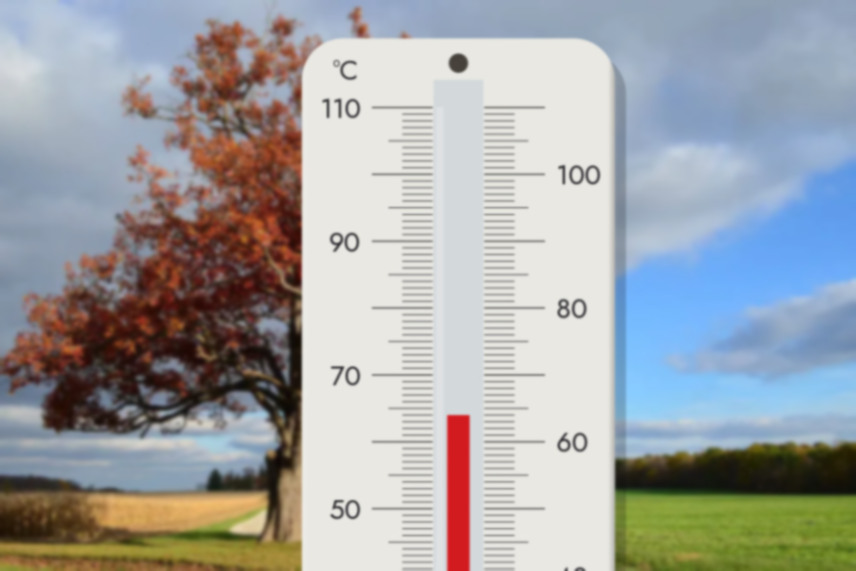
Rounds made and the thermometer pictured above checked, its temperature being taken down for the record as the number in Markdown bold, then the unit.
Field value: **64** °C
